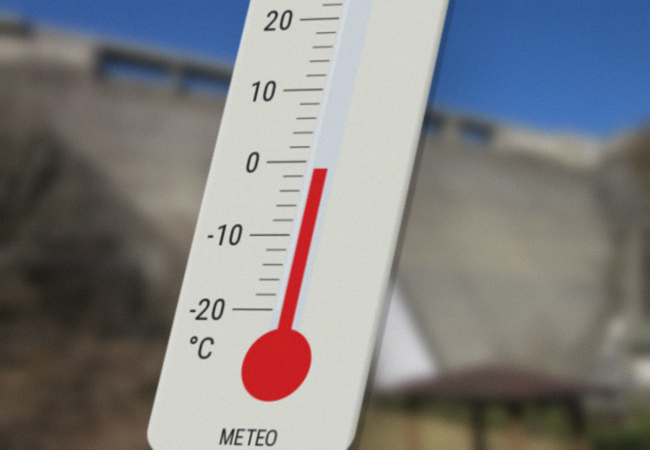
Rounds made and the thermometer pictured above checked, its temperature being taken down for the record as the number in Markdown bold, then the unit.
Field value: **-1** °C
